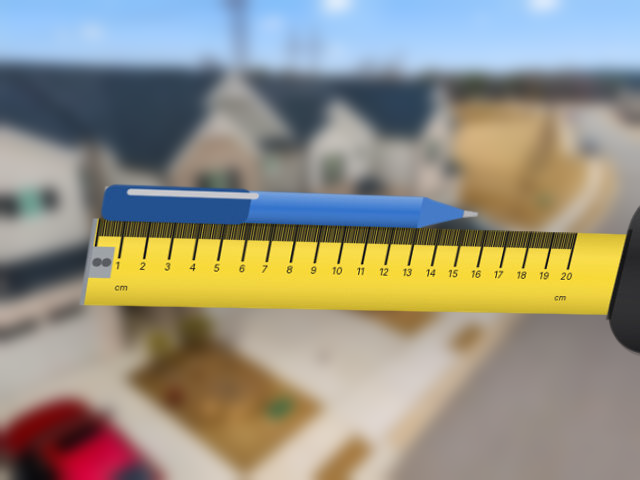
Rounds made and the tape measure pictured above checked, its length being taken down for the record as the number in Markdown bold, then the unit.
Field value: **15.5** cm
